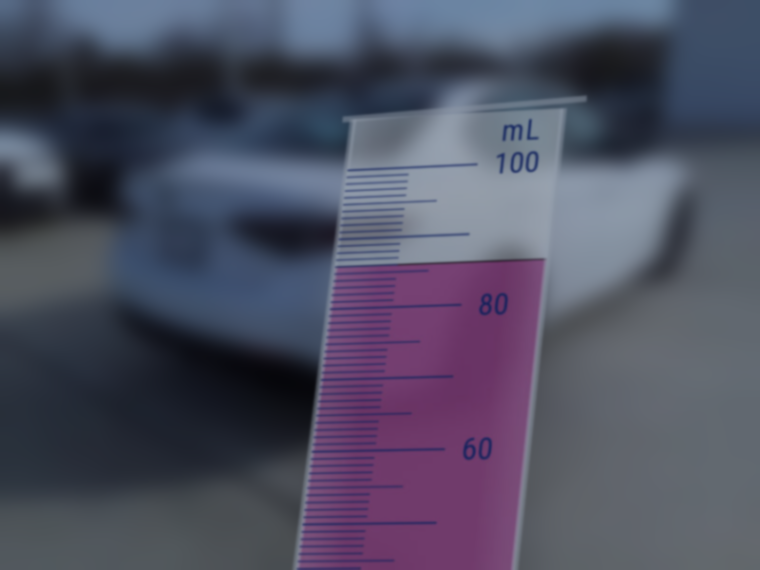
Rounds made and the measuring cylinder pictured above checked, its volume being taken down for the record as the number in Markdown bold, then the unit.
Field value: **86** mL
